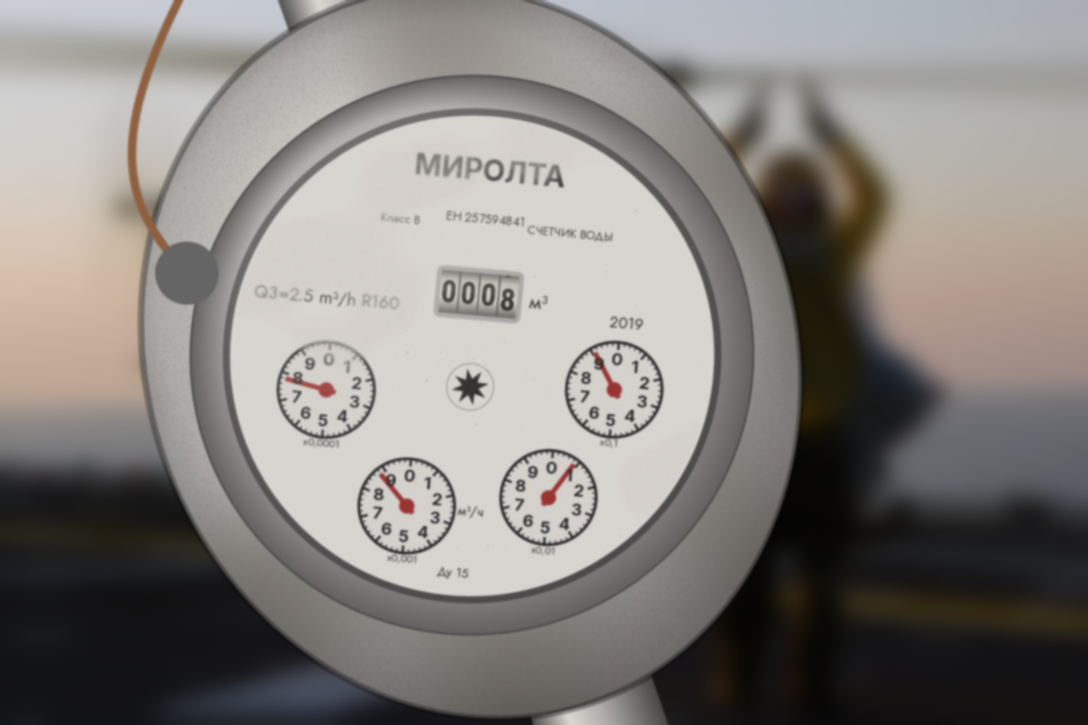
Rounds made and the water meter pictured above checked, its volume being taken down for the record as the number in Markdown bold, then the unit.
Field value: **7.9087** m³
